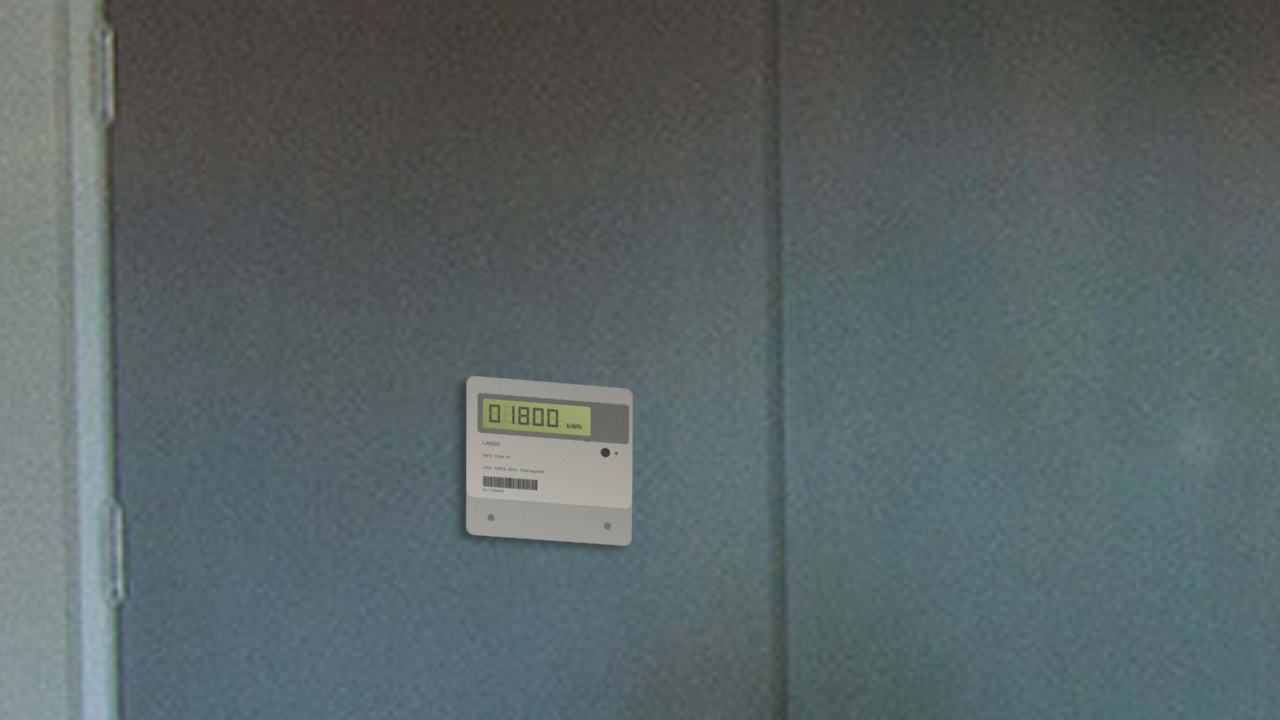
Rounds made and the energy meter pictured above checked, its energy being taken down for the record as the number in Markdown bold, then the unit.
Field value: **1800** kWh
